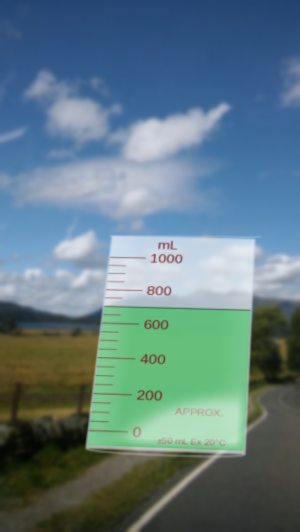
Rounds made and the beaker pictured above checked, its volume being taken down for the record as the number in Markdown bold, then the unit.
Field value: **700** mL
